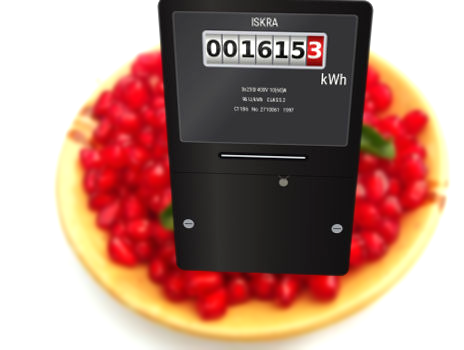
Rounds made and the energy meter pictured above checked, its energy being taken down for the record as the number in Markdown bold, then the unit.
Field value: **1615.3** kWh
